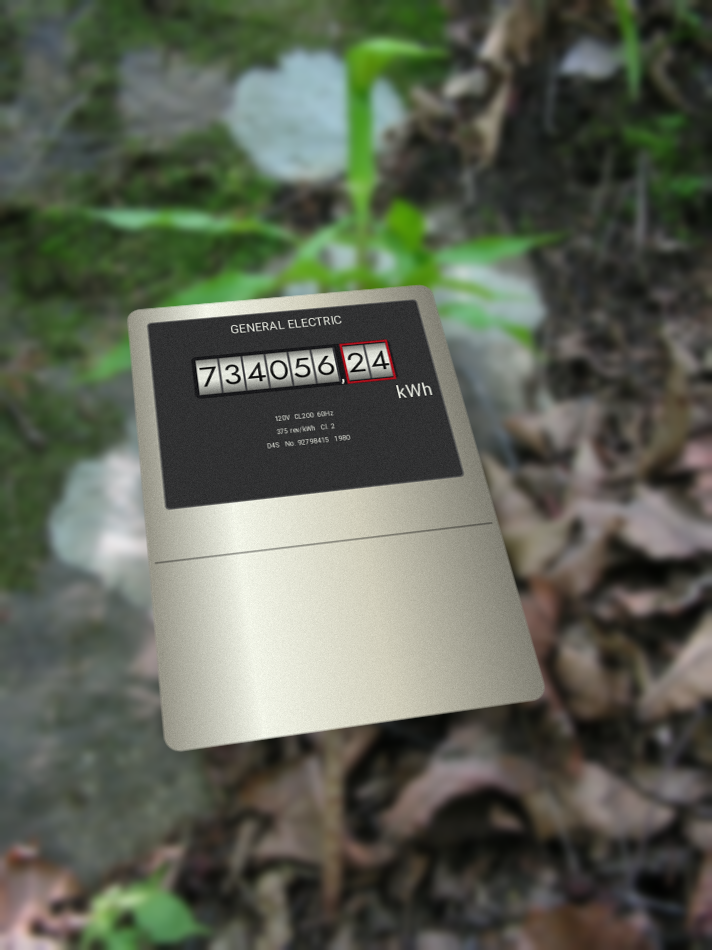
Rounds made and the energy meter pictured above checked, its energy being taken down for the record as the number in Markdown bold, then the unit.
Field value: **734056.24** kWh
